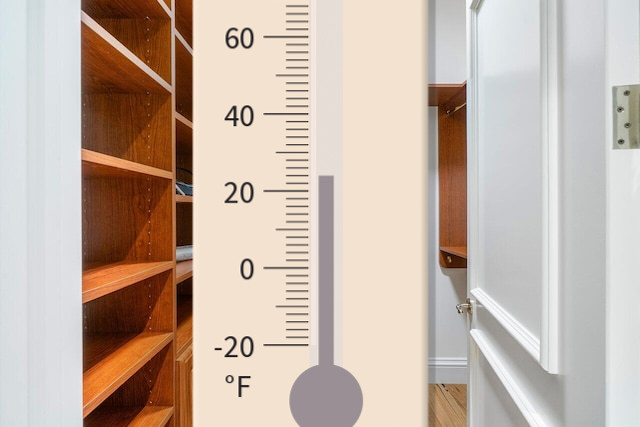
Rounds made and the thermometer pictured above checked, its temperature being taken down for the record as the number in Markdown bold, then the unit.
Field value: **24** °F
